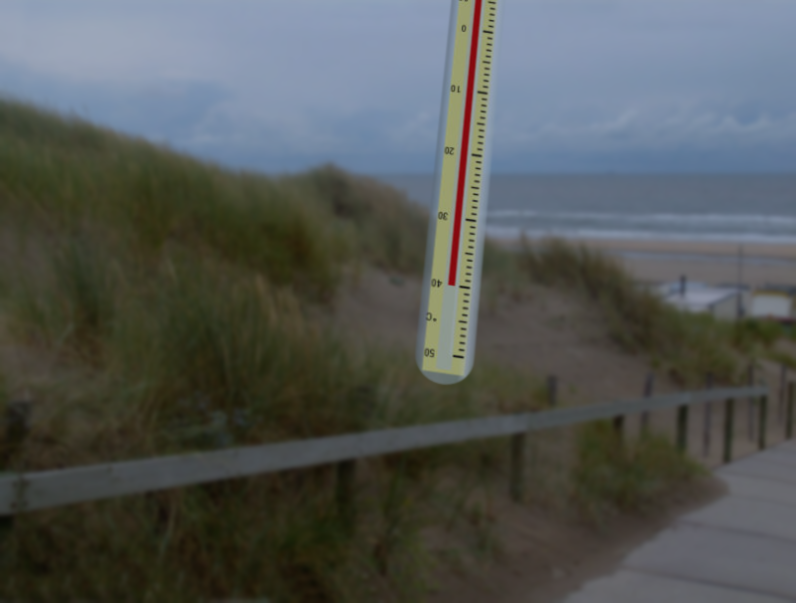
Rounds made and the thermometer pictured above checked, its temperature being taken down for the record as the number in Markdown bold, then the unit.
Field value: **40** °C
